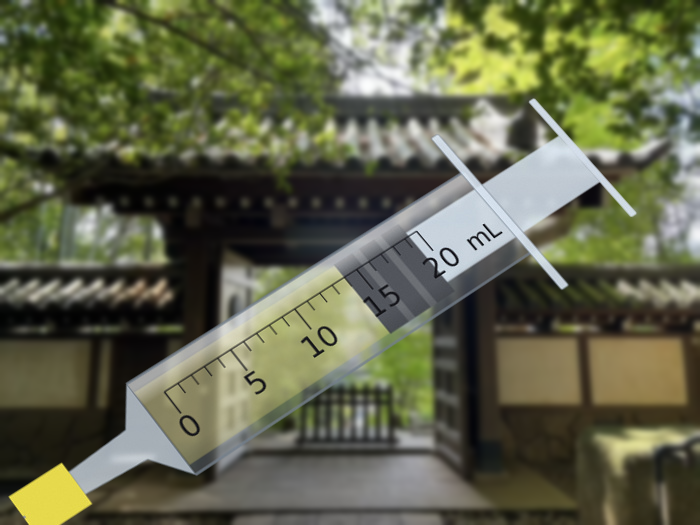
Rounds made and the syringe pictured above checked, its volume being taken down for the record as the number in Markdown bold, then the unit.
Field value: **14** mL
